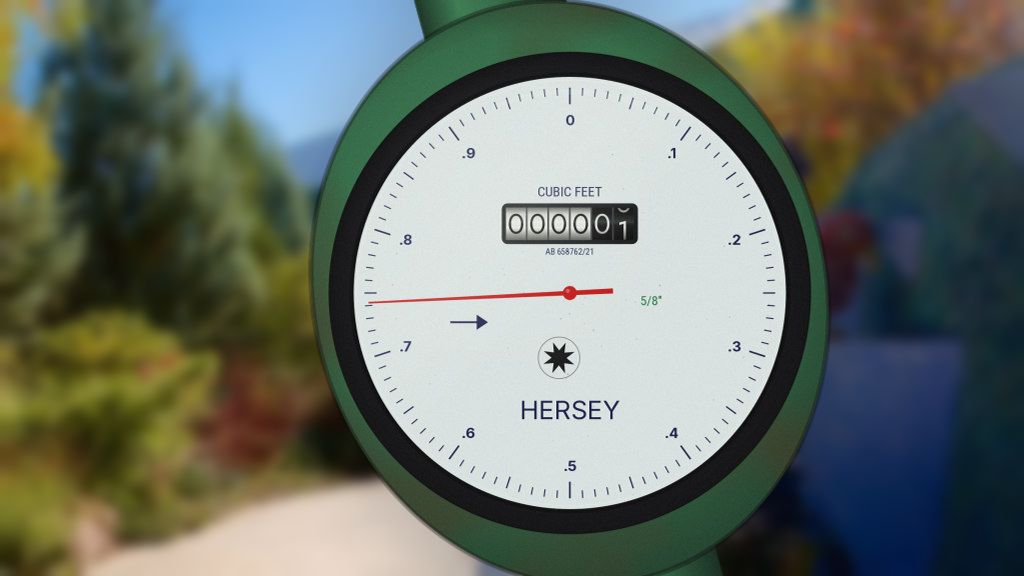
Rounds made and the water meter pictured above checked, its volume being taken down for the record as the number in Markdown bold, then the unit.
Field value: **0.74** ft³
